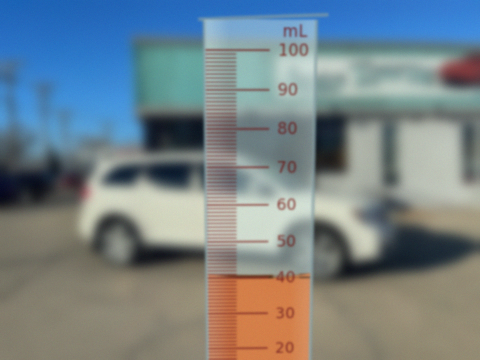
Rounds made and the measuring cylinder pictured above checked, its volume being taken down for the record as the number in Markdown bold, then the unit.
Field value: **40** mL
